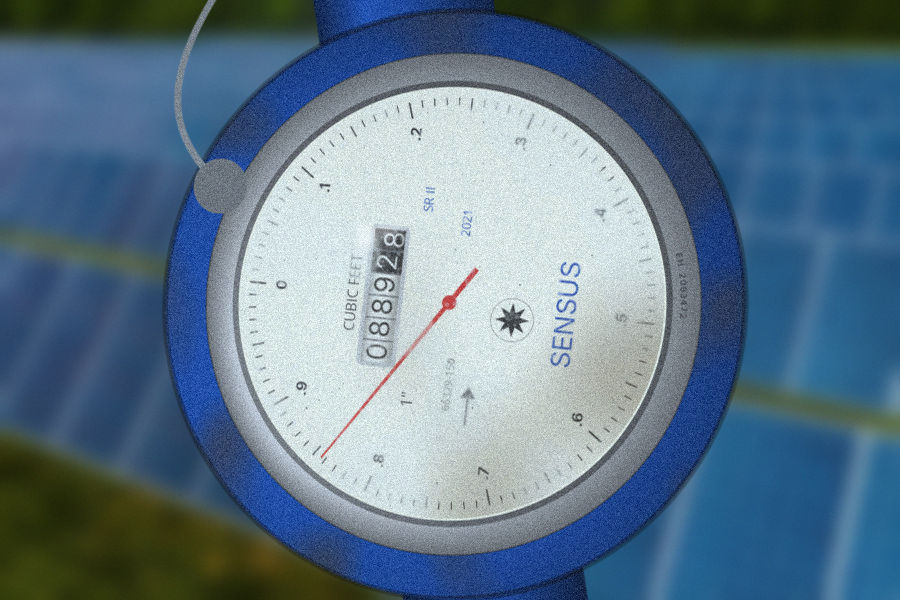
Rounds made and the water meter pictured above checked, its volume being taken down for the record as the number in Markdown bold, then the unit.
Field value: **88927.84** ft³
